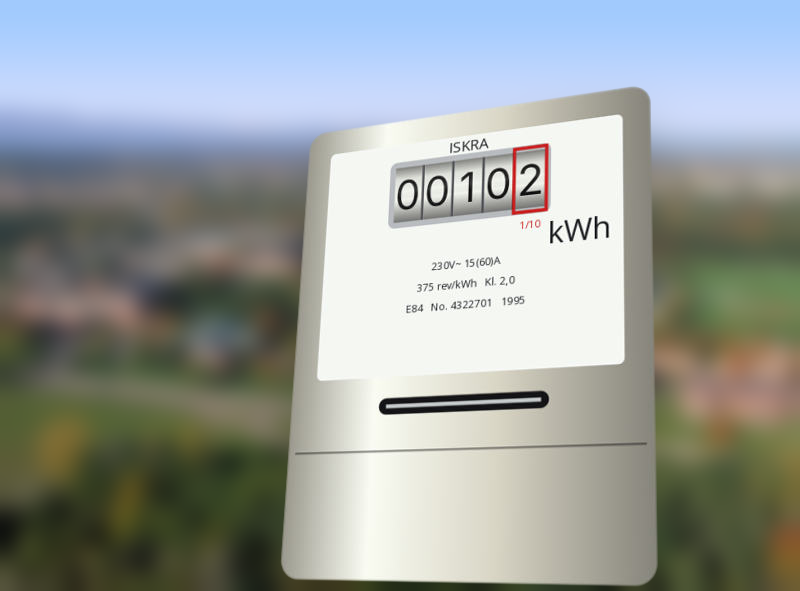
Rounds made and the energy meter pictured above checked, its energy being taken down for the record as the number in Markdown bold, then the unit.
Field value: **10.2** kWh
